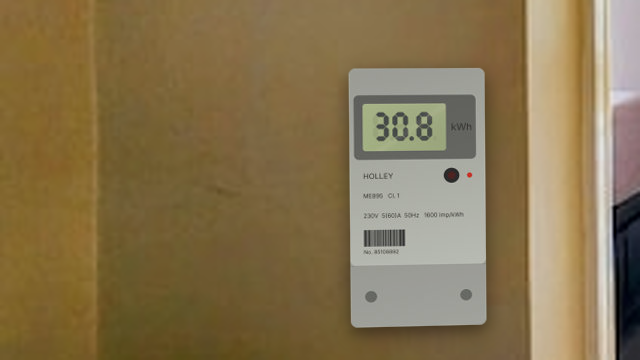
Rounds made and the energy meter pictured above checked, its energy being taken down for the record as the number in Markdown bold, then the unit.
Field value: **30.8** kWh
